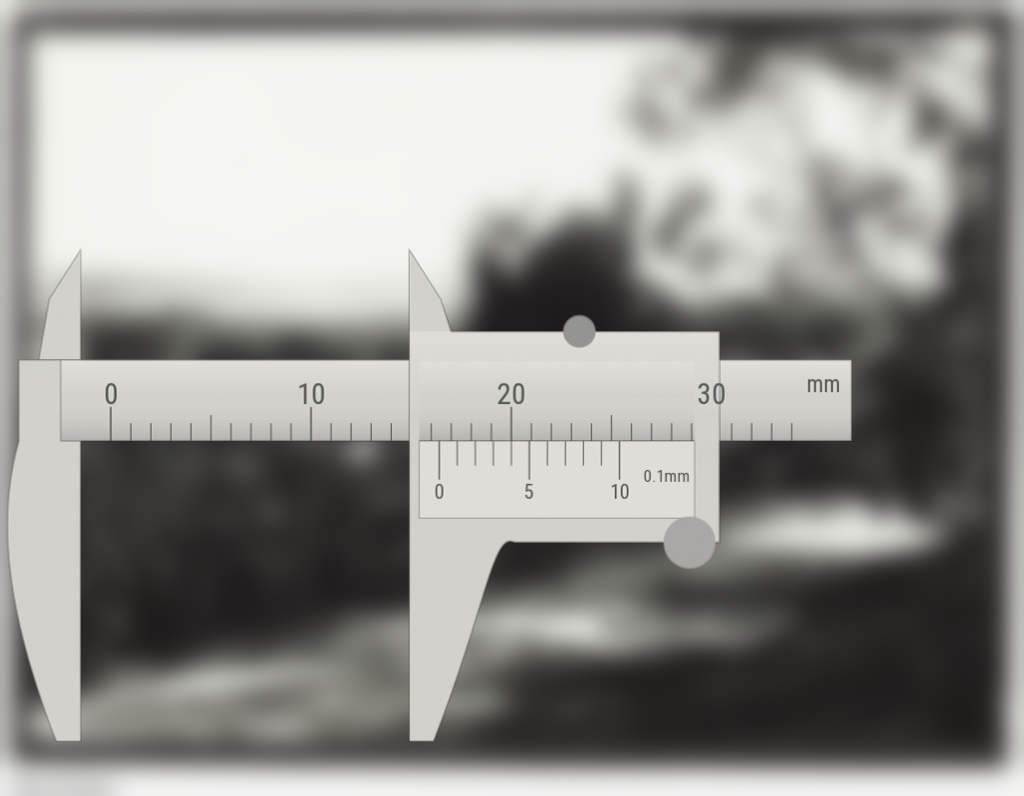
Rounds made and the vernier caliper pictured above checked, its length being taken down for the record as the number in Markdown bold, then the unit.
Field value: **16.4** mm
